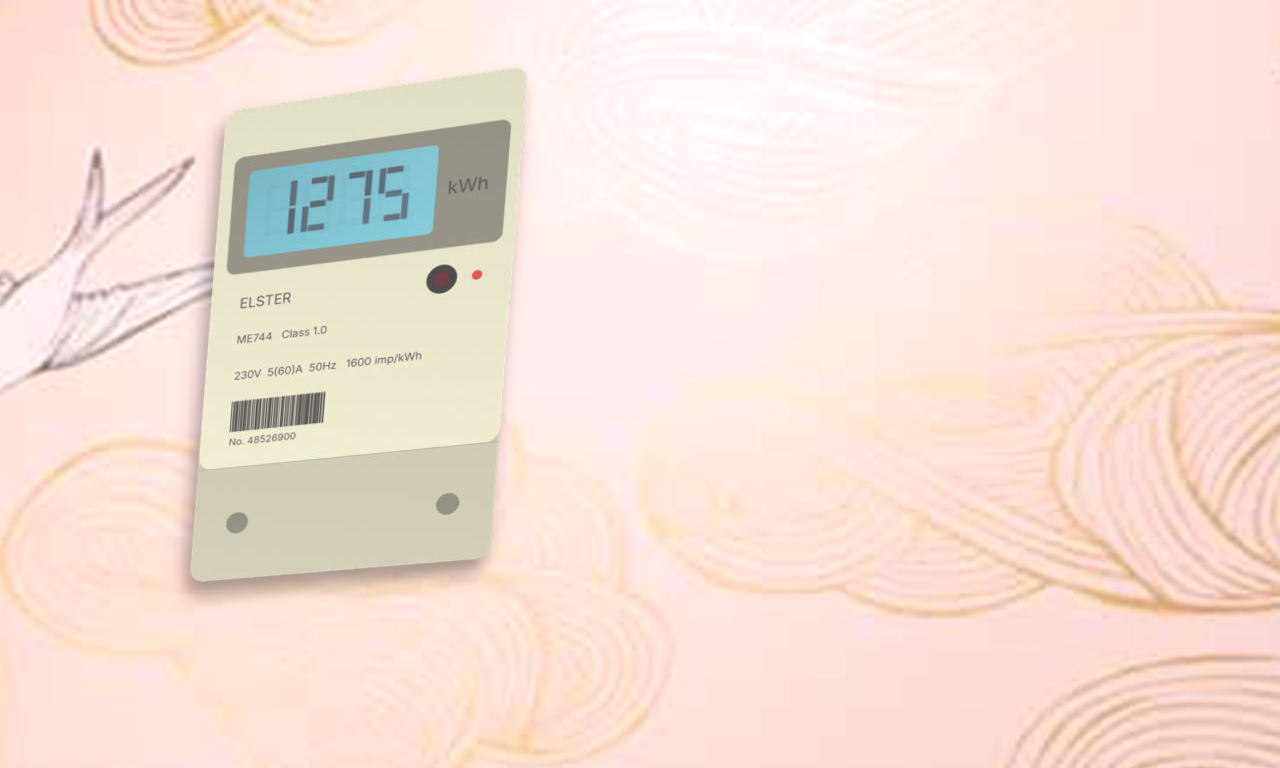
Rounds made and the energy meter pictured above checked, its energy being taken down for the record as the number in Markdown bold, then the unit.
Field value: **1275** kWh
